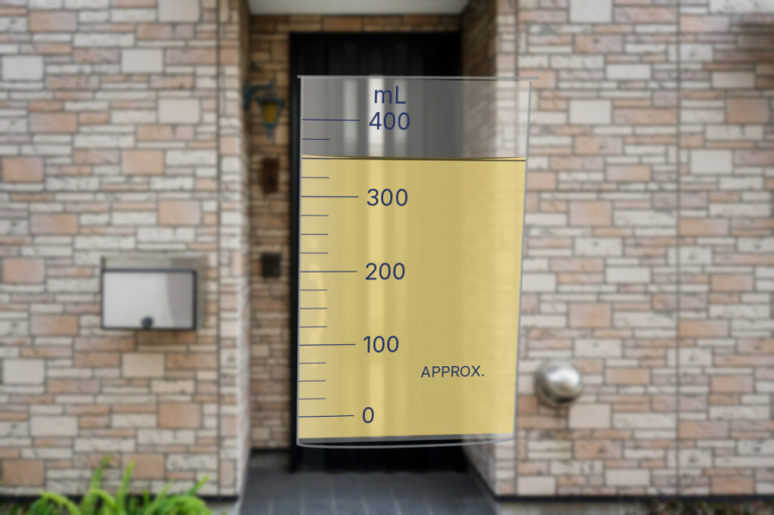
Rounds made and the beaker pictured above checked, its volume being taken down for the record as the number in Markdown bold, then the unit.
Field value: **350** mL
